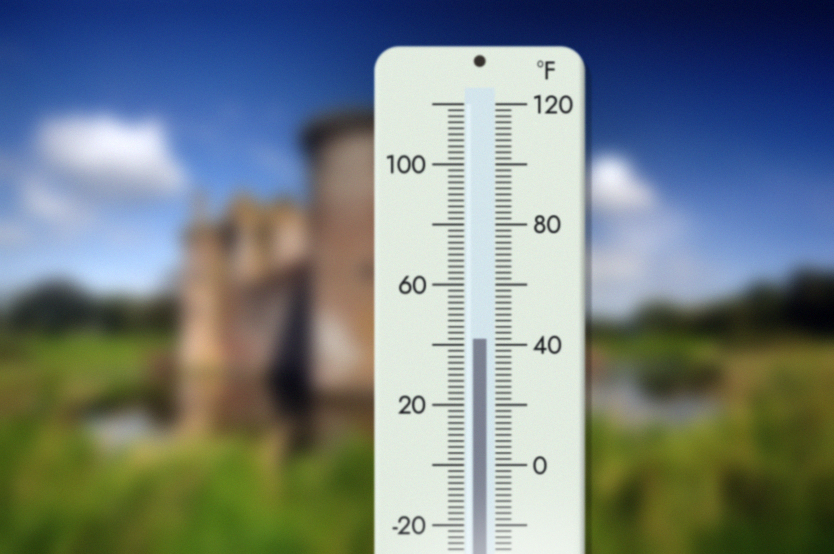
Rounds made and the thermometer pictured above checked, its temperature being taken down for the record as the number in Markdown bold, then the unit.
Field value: **42** °F
